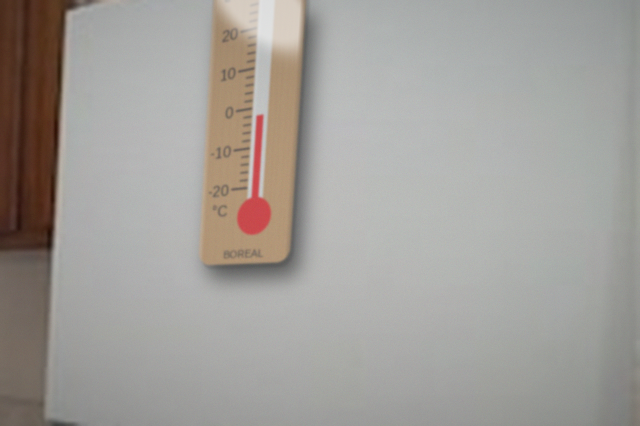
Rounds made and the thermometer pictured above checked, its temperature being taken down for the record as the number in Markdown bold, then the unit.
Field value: **-2** °C
